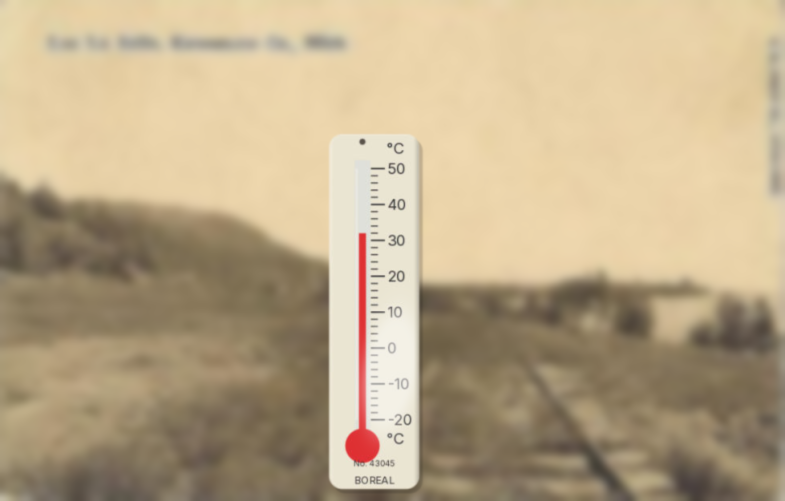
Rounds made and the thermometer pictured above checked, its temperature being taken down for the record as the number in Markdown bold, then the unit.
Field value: **32** °C
